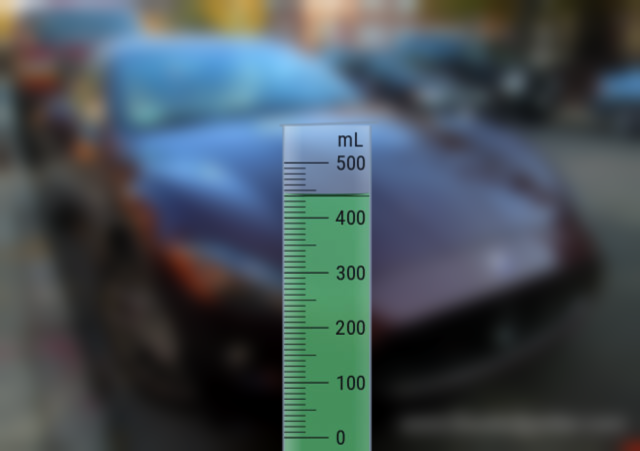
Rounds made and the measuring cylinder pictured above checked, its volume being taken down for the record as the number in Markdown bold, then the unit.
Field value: **440** mL
